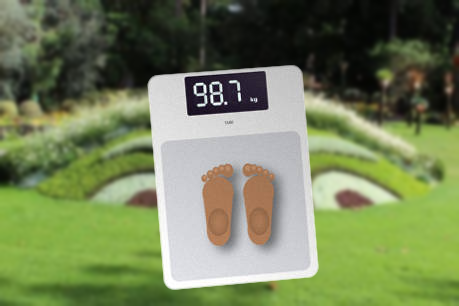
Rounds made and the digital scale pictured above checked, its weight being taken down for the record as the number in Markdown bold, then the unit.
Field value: **98.7** kg
